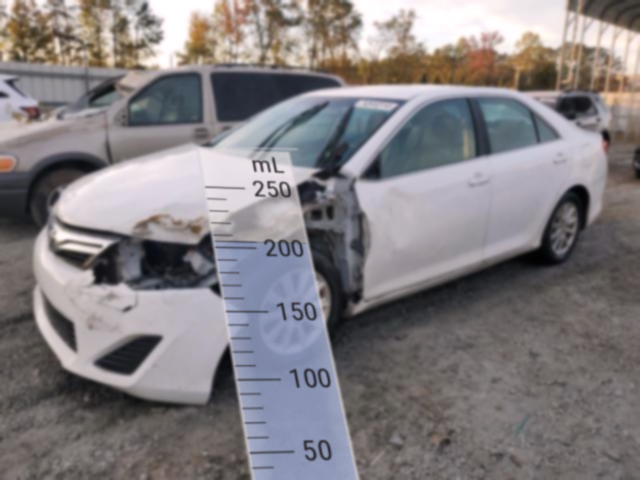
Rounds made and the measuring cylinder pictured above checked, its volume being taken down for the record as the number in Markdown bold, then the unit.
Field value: **205** mL
